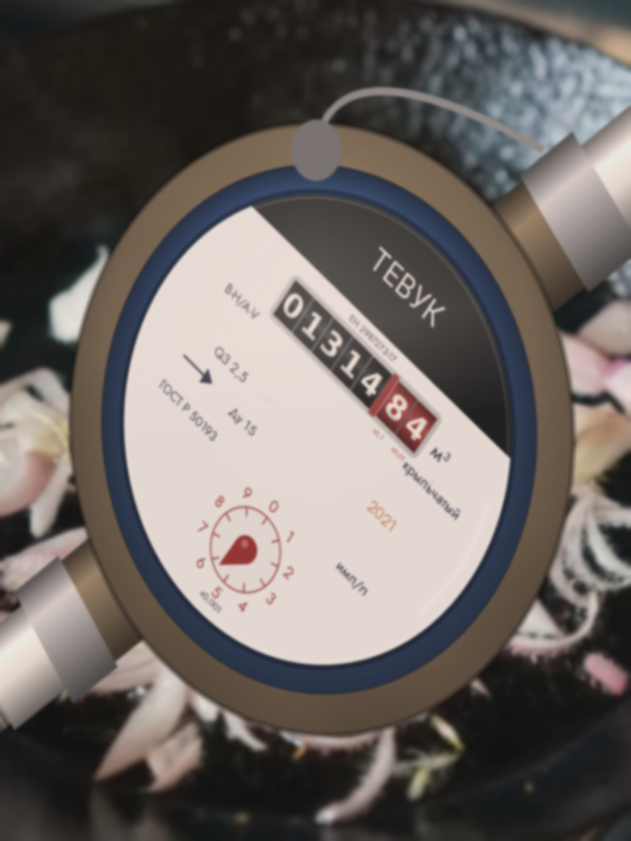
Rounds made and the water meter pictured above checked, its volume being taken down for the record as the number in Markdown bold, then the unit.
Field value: **1314.845** m³
